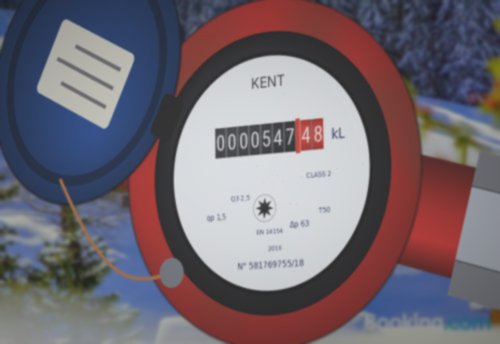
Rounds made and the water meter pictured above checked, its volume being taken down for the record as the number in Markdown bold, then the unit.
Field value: **547.48** kL
